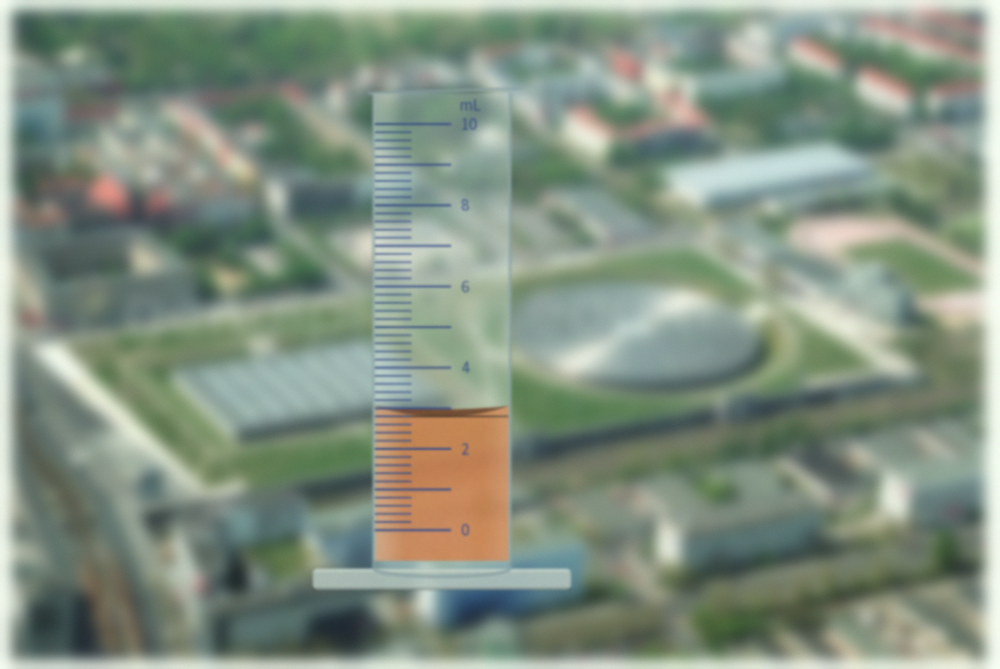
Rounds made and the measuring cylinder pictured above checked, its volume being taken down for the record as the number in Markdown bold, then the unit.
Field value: **2.8** mL
